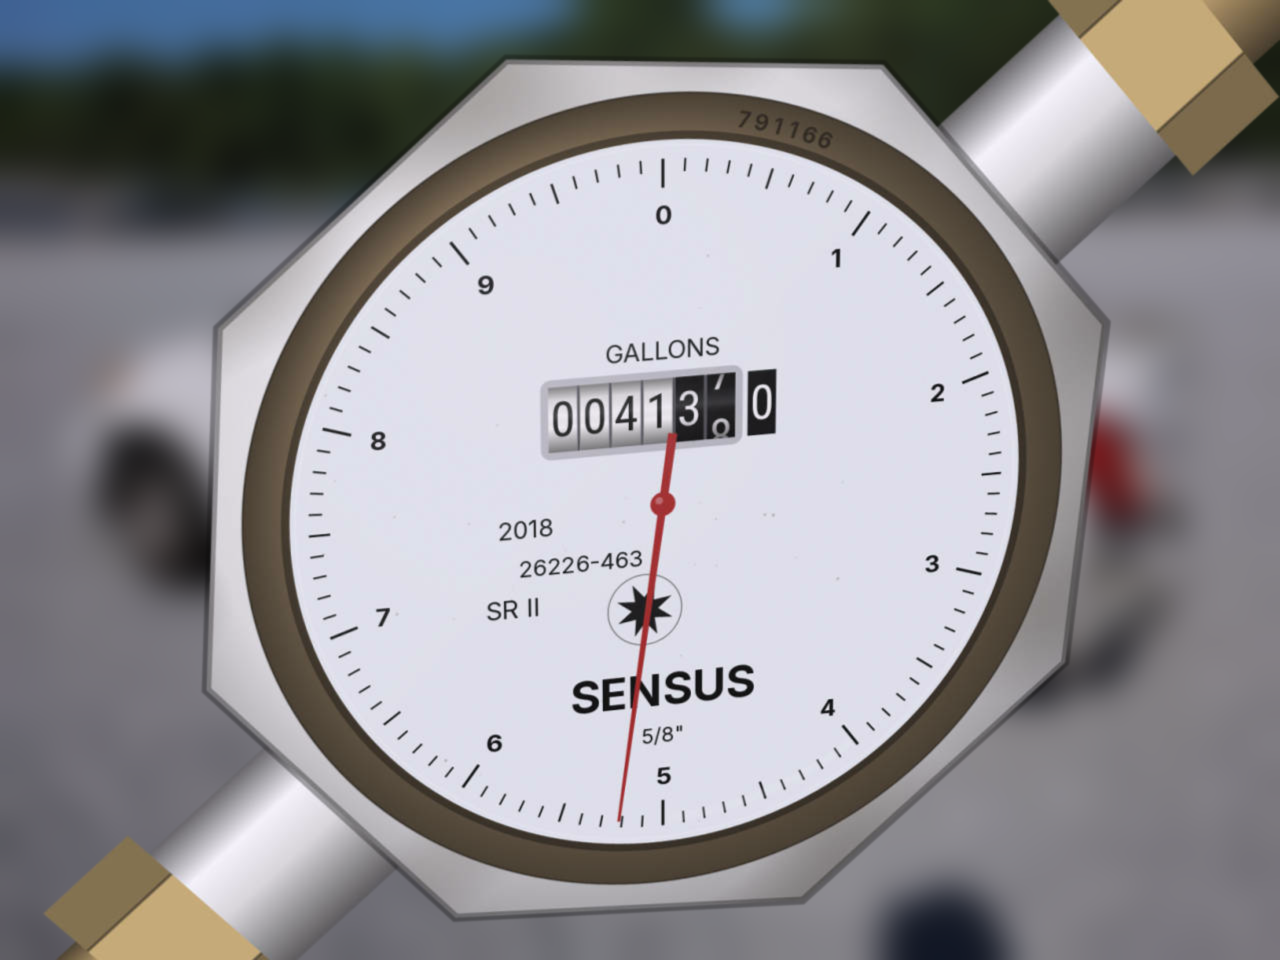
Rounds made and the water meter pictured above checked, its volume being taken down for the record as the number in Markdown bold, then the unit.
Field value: **41375.2** gal
